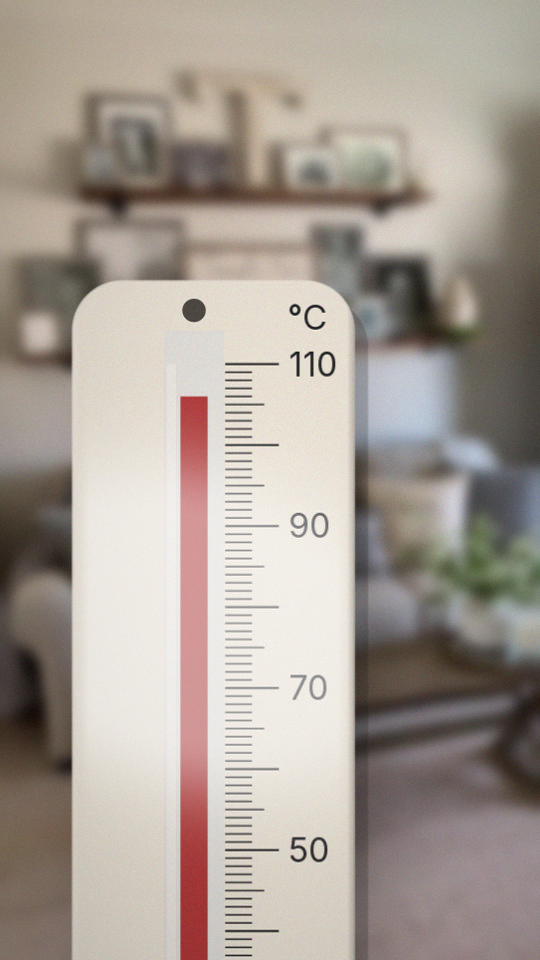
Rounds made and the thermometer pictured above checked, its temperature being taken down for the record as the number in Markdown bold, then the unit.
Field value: **106** °C
